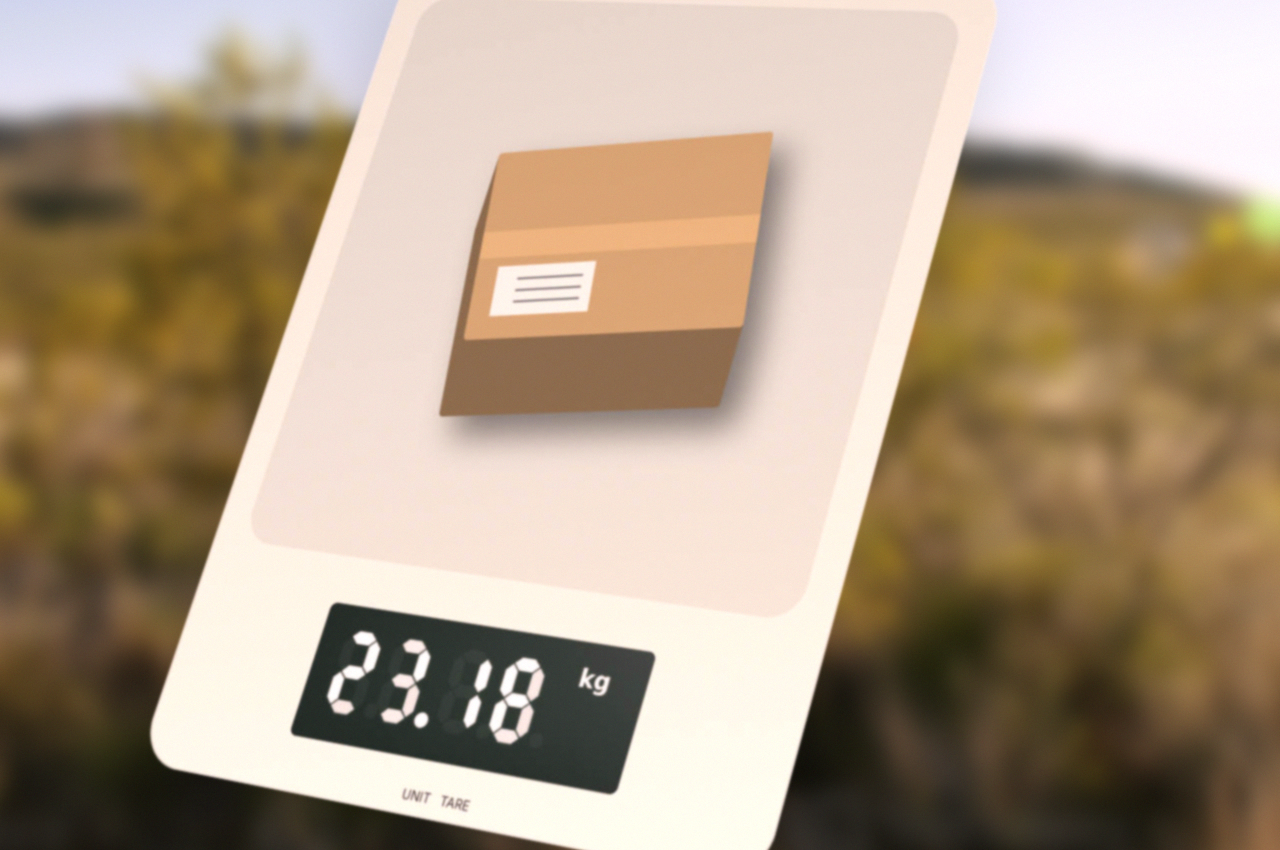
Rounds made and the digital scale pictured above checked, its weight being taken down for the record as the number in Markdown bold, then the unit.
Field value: **23.18** kg
